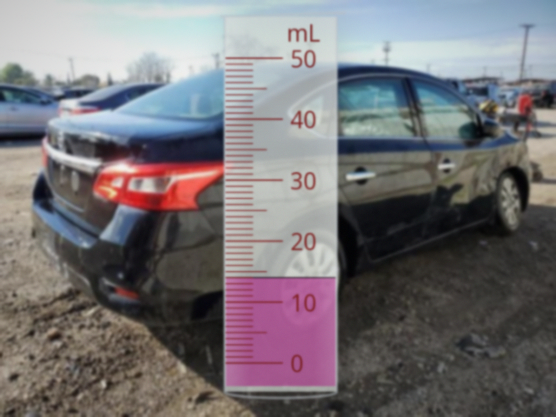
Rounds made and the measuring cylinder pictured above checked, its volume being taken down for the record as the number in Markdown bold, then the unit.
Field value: **14** mL
